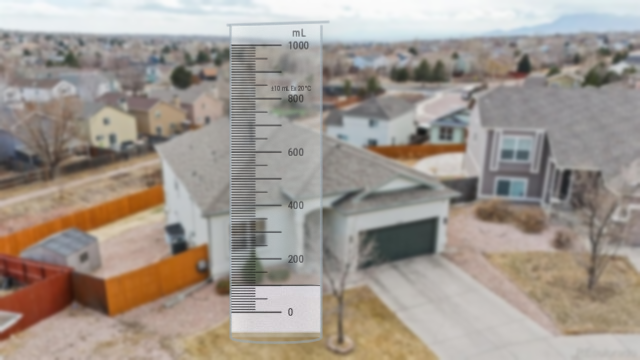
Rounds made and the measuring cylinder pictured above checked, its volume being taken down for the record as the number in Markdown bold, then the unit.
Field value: **100** mL
